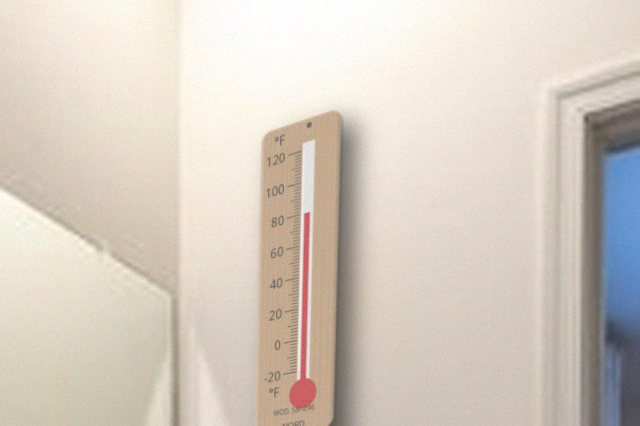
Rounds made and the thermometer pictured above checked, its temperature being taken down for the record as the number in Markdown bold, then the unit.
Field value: **80** °F
